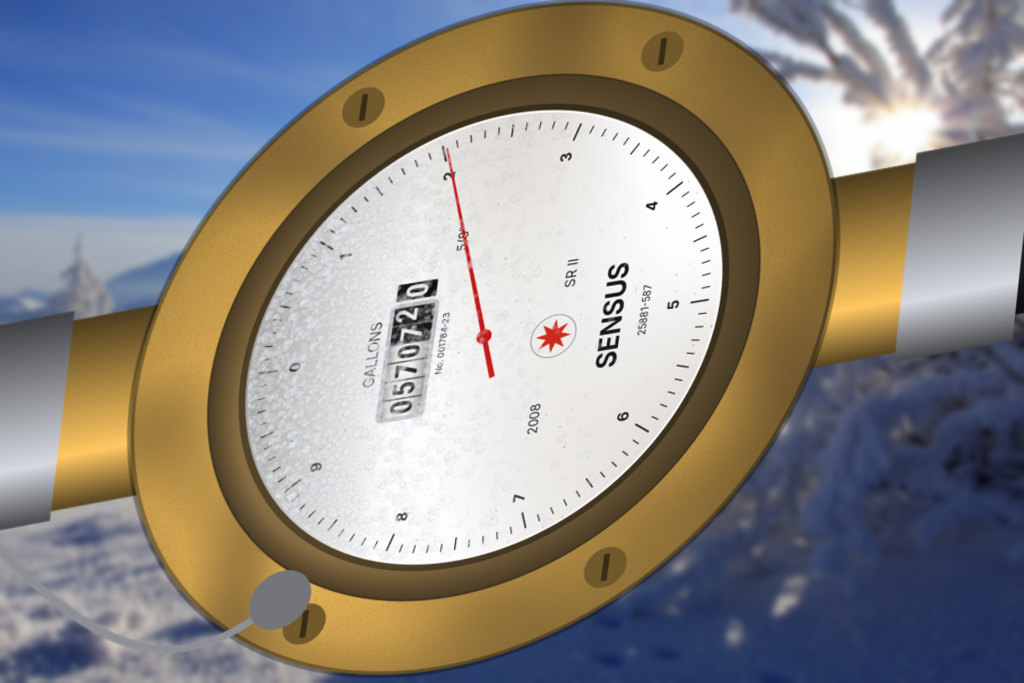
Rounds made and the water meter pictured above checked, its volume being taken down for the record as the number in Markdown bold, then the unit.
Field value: **570722.0** gal
